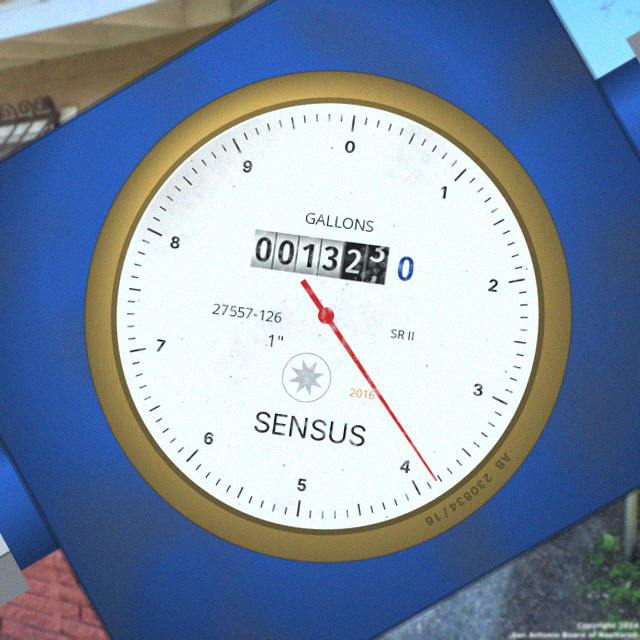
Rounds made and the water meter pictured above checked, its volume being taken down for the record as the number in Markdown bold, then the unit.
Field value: **13233.8** gal
